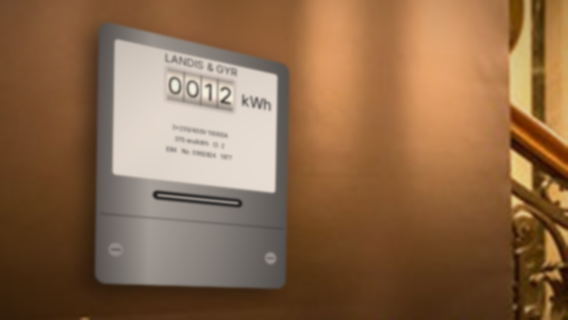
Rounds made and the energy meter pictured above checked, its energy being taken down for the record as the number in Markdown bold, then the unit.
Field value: **12** kWh
